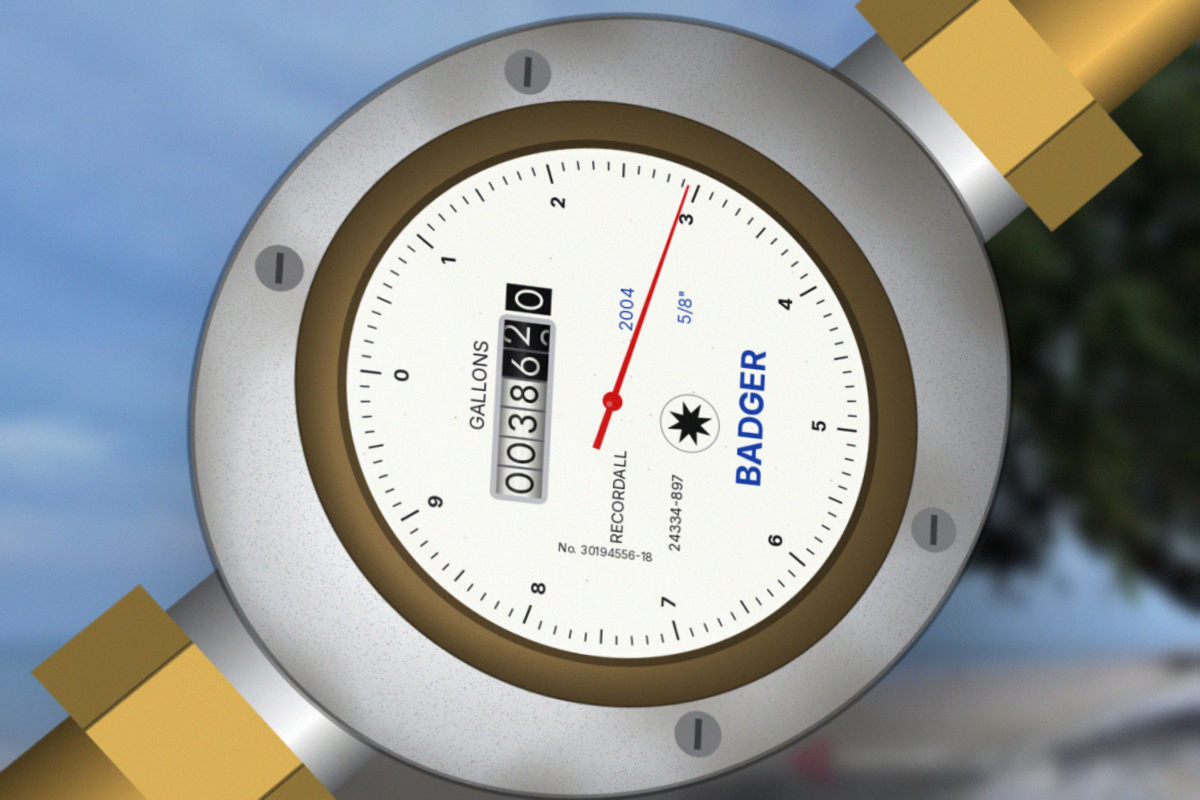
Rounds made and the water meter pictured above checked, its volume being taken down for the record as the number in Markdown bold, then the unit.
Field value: **38622.9** gal
